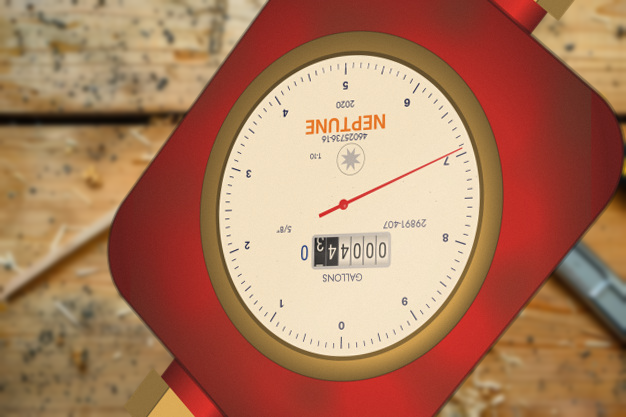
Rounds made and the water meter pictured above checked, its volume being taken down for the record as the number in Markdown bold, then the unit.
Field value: **4426.9** gal
